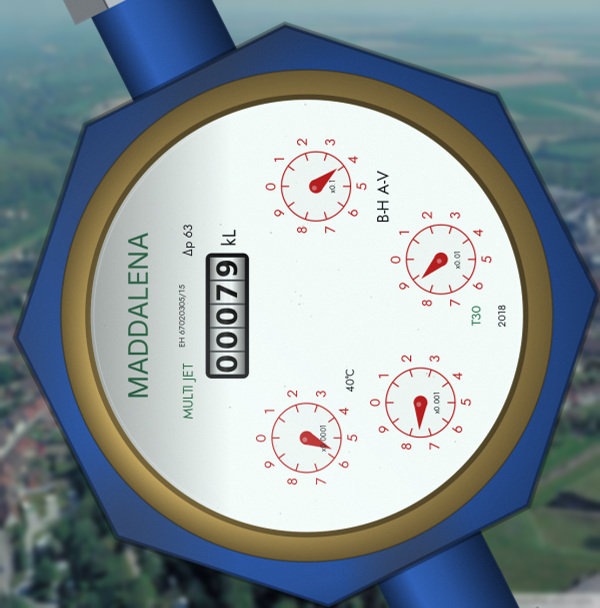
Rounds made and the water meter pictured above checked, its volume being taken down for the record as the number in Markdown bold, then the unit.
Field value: **79.3875** kL
